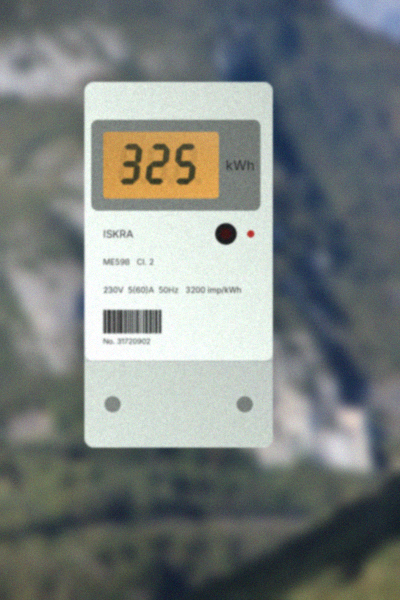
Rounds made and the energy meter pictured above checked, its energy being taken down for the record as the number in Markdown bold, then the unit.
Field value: **325** kWh
